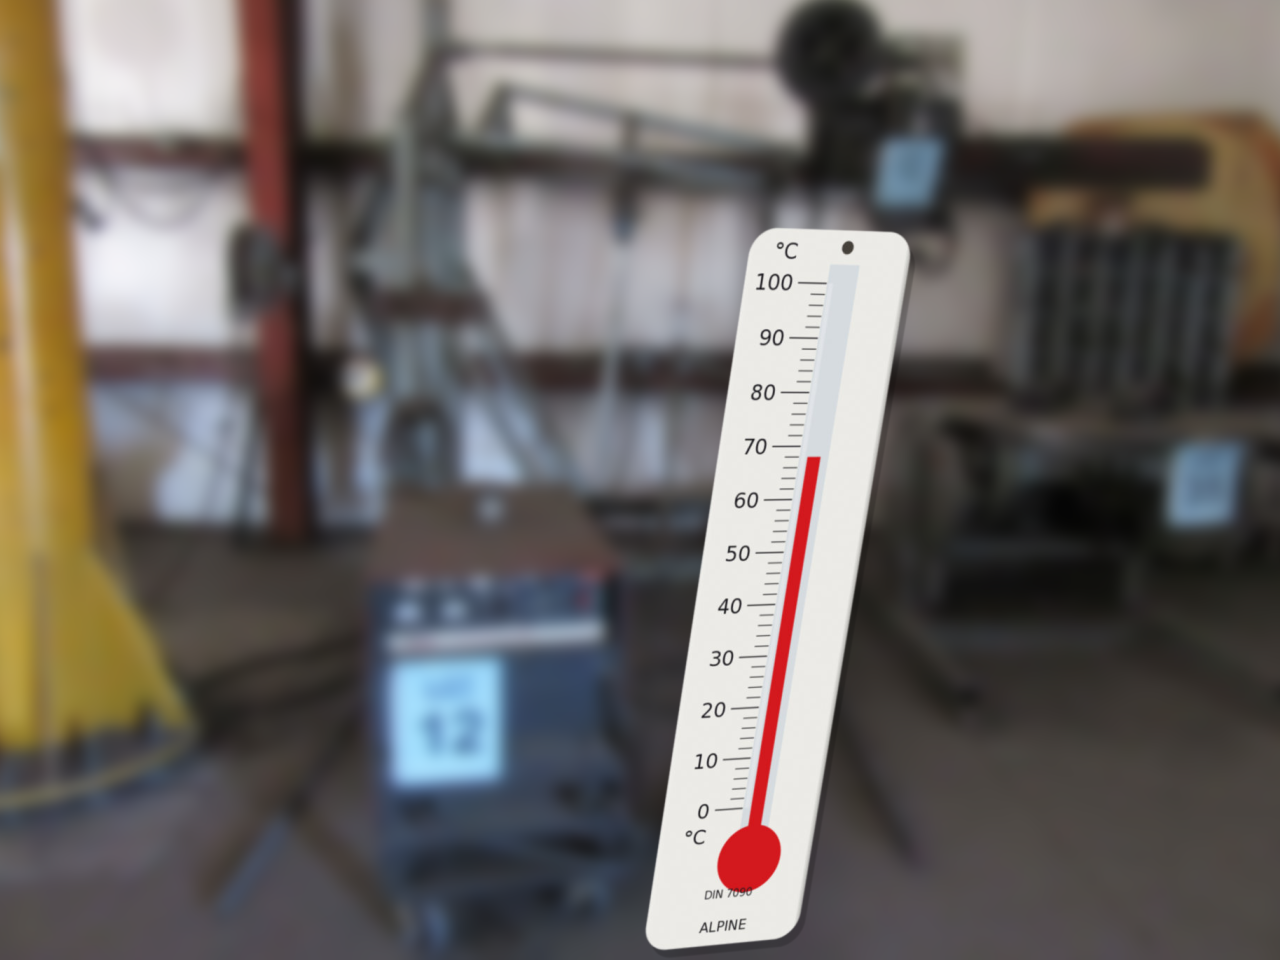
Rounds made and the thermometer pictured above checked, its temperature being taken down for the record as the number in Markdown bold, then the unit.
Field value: **68** °C
